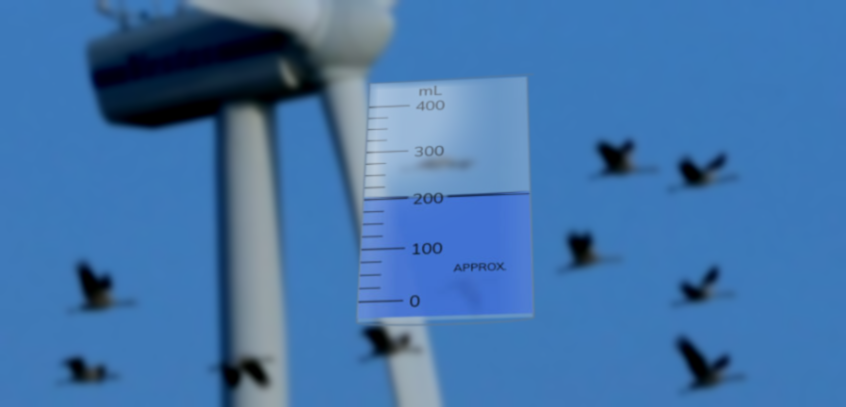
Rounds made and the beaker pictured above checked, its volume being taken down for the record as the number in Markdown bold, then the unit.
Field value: **200** mL
